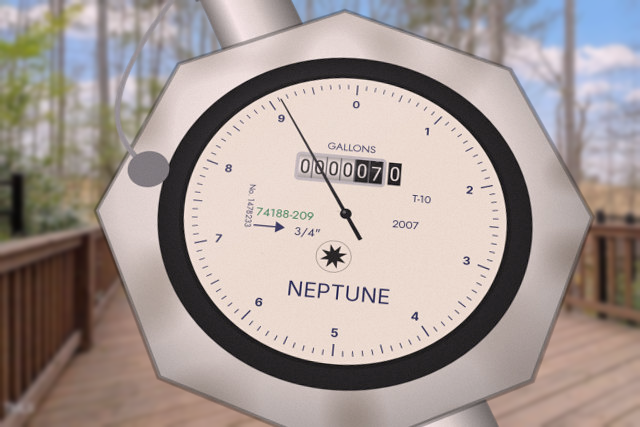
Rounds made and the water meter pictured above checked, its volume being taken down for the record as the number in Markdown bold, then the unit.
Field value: **69.1** gal
